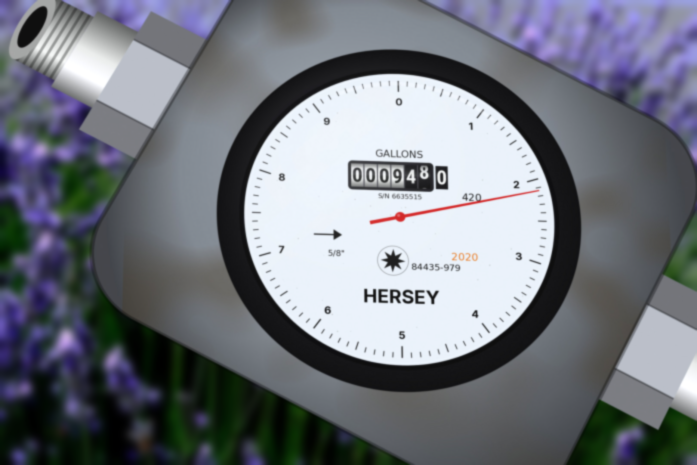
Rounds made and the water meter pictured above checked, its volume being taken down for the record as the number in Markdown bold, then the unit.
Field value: **9482.1** gal
